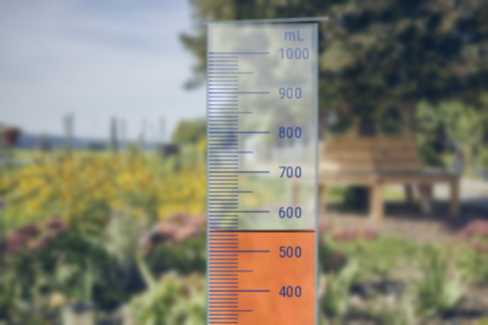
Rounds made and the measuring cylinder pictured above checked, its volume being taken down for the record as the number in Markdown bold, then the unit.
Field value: **550** mL
